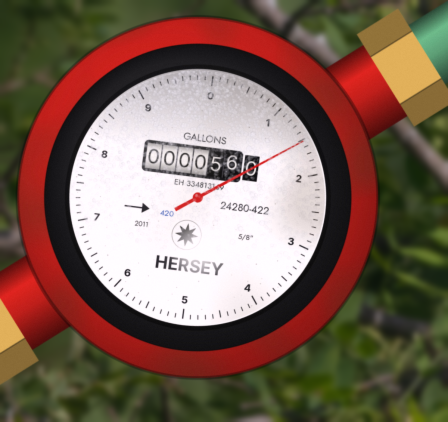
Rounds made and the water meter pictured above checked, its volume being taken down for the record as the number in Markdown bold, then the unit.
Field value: **561.5** gal
